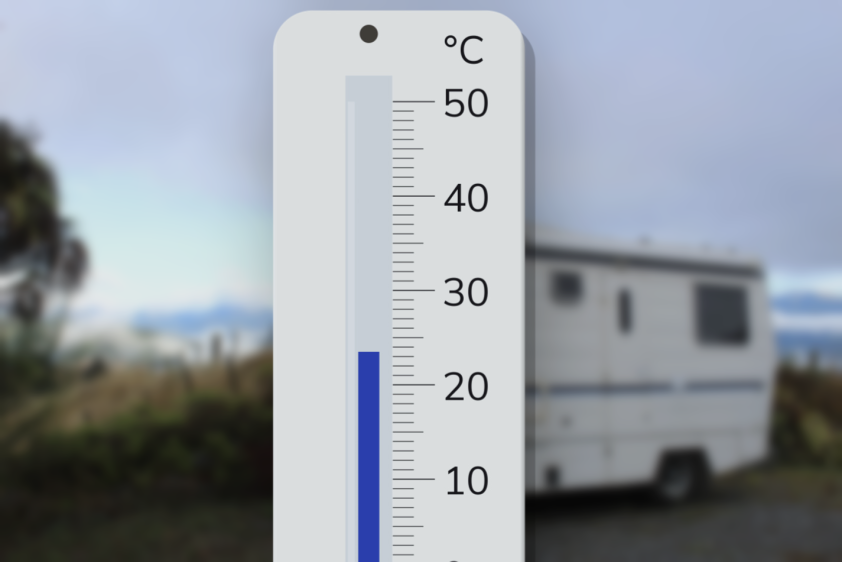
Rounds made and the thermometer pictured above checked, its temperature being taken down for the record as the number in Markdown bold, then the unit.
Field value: **23.5** °C
